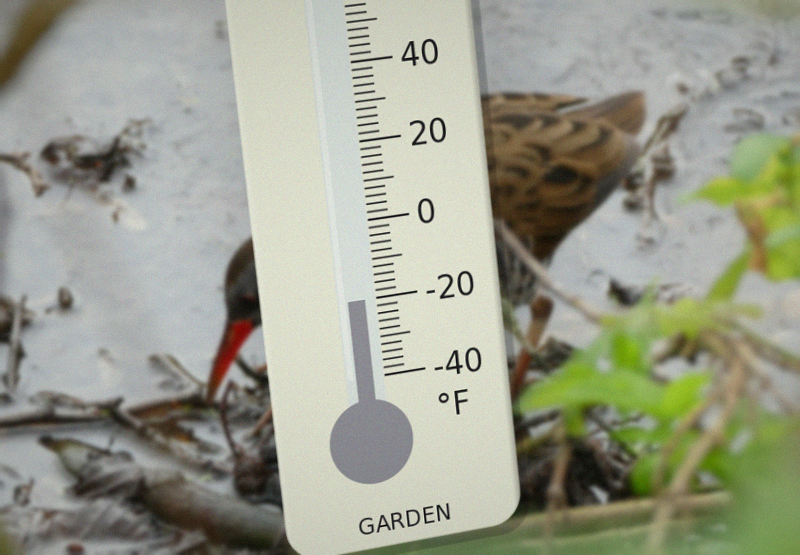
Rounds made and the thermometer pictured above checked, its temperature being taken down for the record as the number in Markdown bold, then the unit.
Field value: **-20** °F
